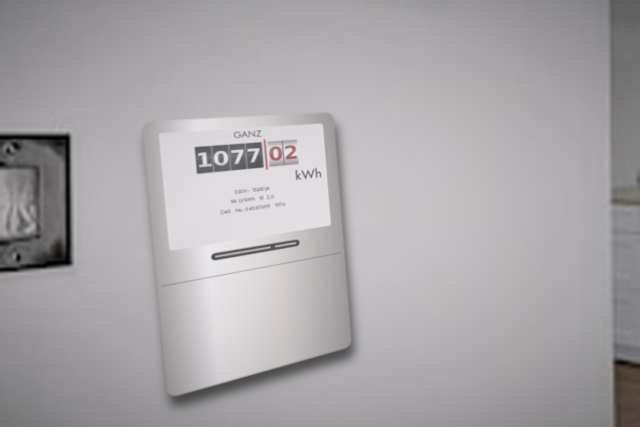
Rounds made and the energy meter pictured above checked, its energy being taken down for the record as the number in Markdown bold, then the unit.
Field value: **1077.02** kWh
